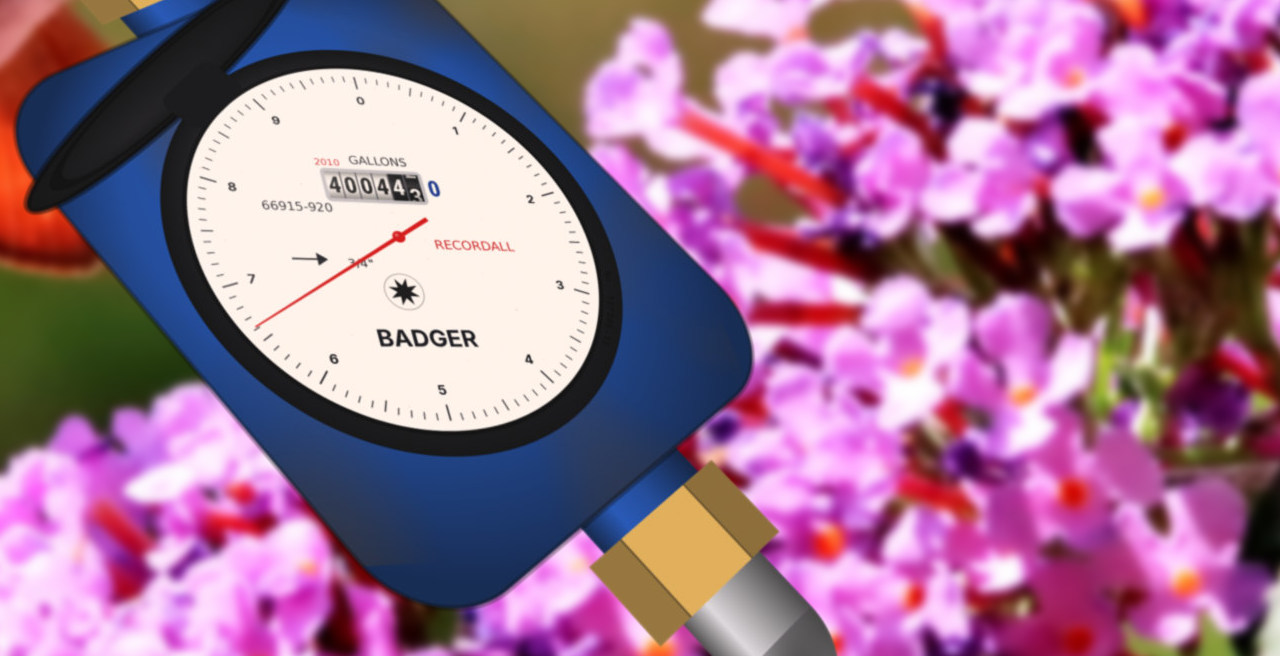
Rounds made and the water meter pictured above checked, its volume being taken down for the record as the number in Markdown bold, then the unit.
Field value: **4004426.6** gal
